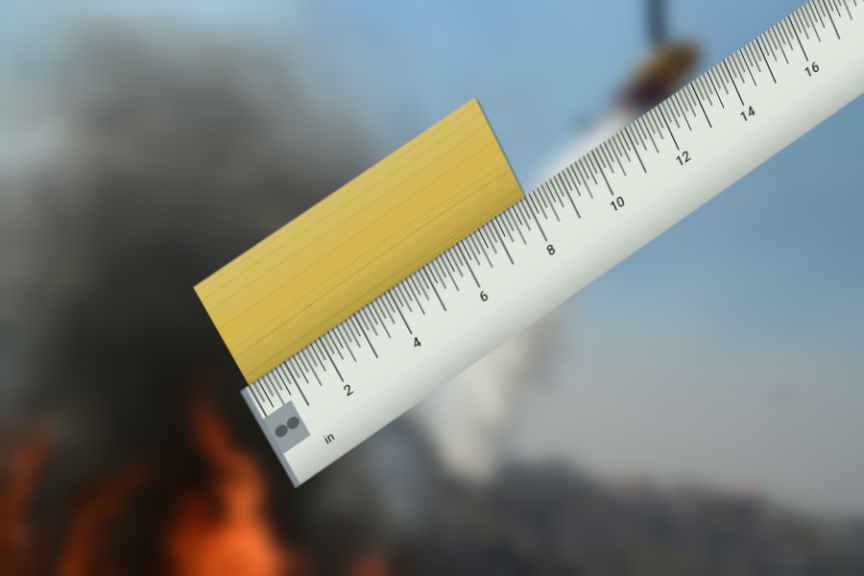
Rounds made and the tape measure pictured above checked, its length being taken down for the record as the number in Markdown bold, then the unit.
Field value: **8** in
